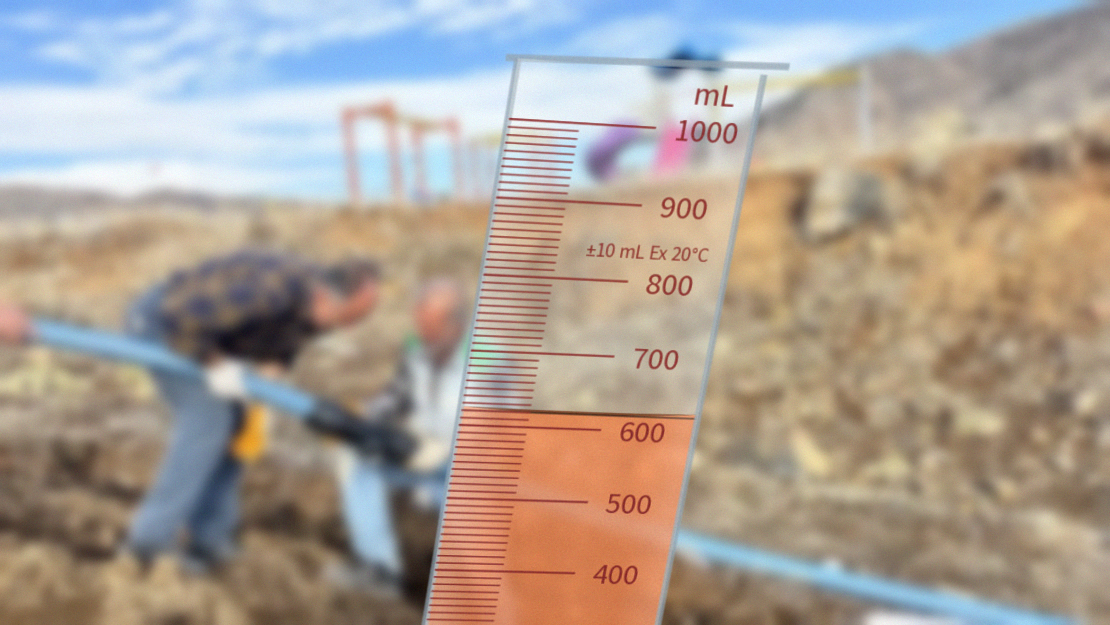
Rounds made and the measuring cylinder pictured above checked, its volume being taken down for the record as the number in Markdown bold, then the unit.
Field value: **620** mL
